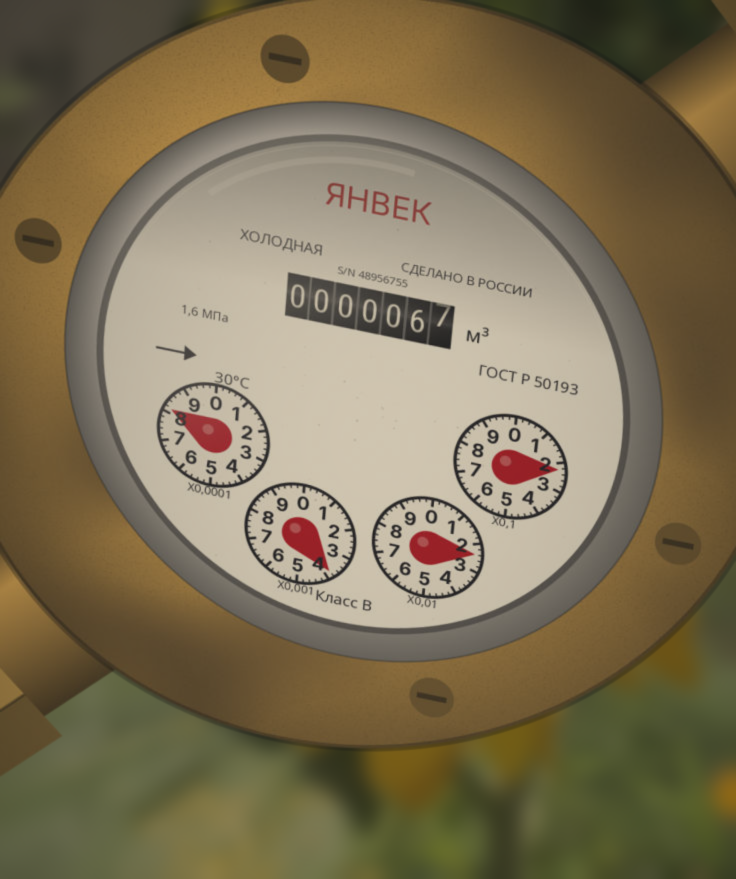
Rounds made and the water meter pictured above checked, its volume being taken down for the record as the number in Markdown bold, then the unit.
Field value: **67.2238** m³
